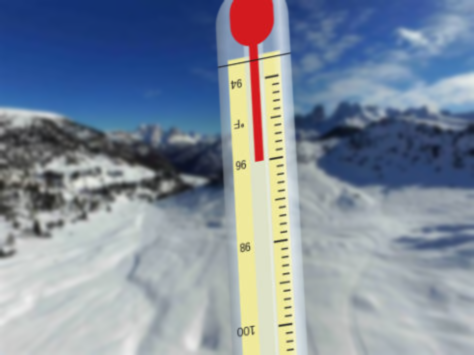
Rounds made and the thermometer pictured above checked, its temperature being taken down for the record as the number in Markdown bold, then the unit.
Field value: **96** °F
